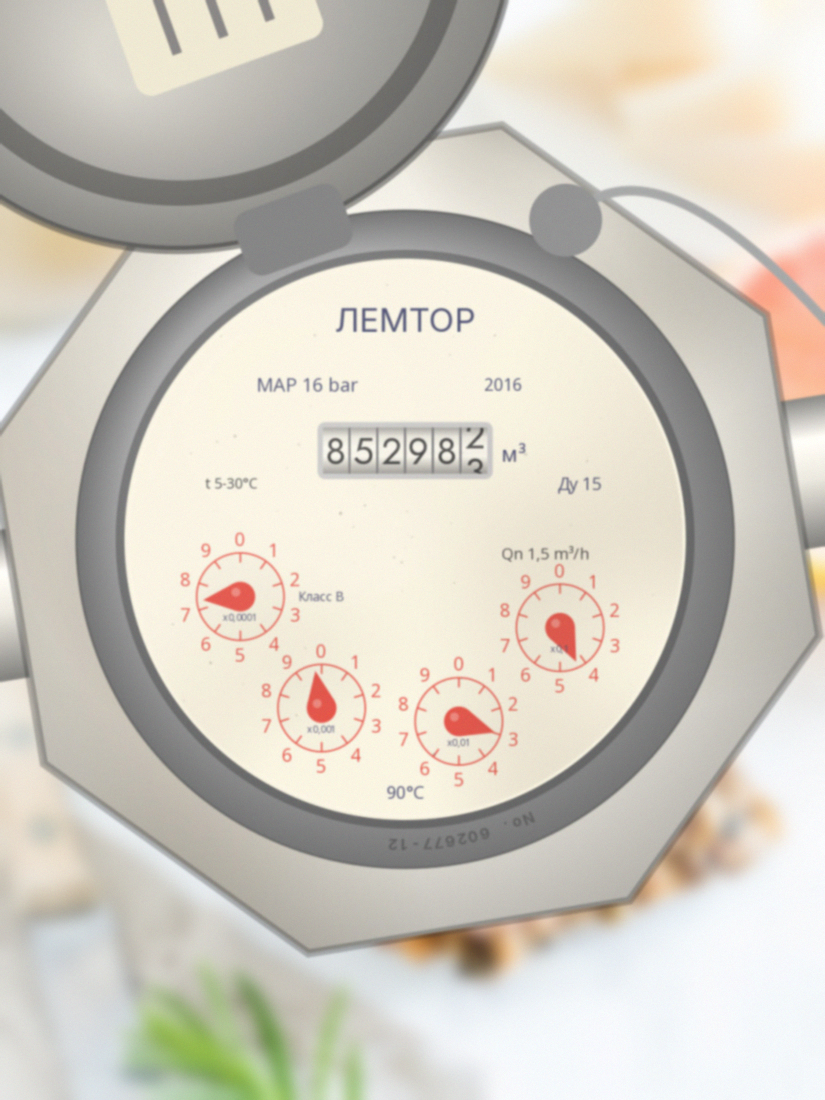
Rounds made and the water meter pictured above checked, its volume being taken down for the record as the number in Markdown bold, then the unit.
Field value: **852982.4297** m³
